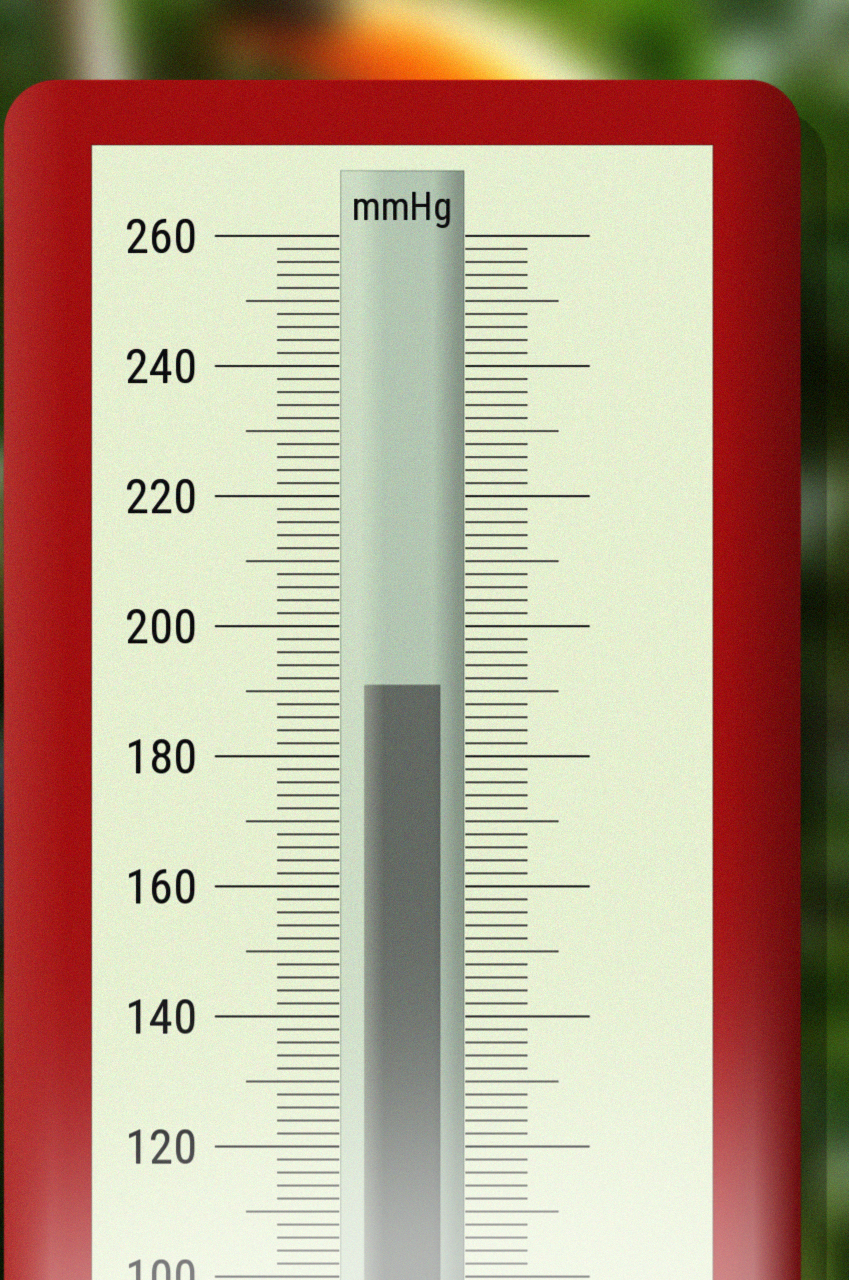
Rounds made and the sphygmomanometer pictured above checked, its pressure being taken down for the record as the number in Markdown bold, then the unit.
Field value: **191** mmHg
